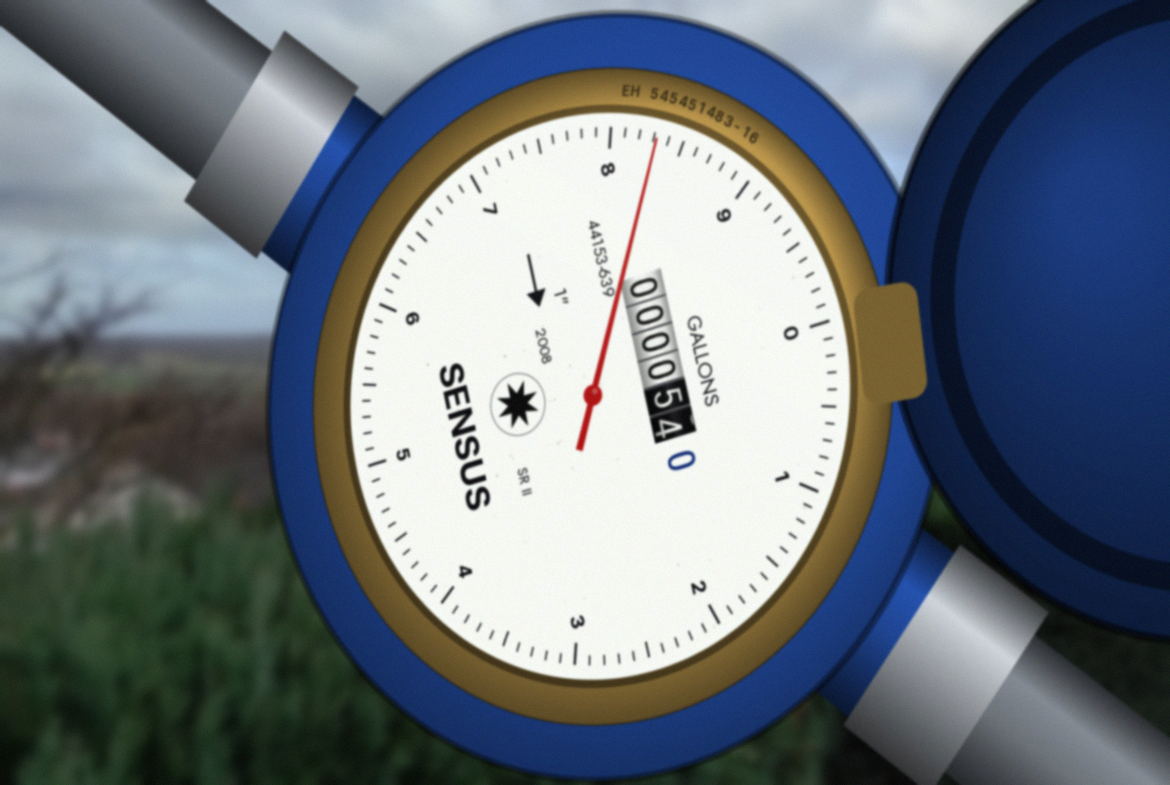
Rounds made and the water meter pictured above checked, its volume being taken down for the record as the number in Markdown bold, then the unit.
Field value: **538.3** gal
